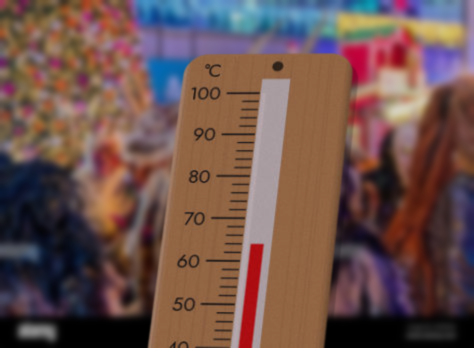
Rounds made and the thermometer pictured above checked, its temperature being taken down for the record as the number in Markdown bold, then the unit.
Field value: **64** °C
